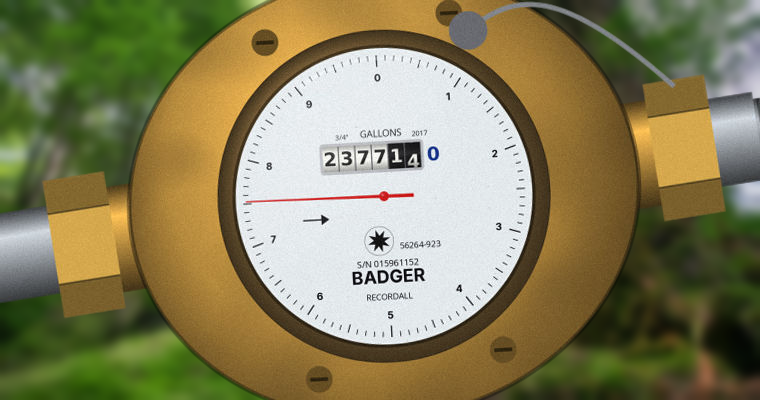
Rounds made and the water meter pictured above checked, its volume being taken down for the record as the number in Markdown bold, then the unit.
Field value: **2377137.5** gal
